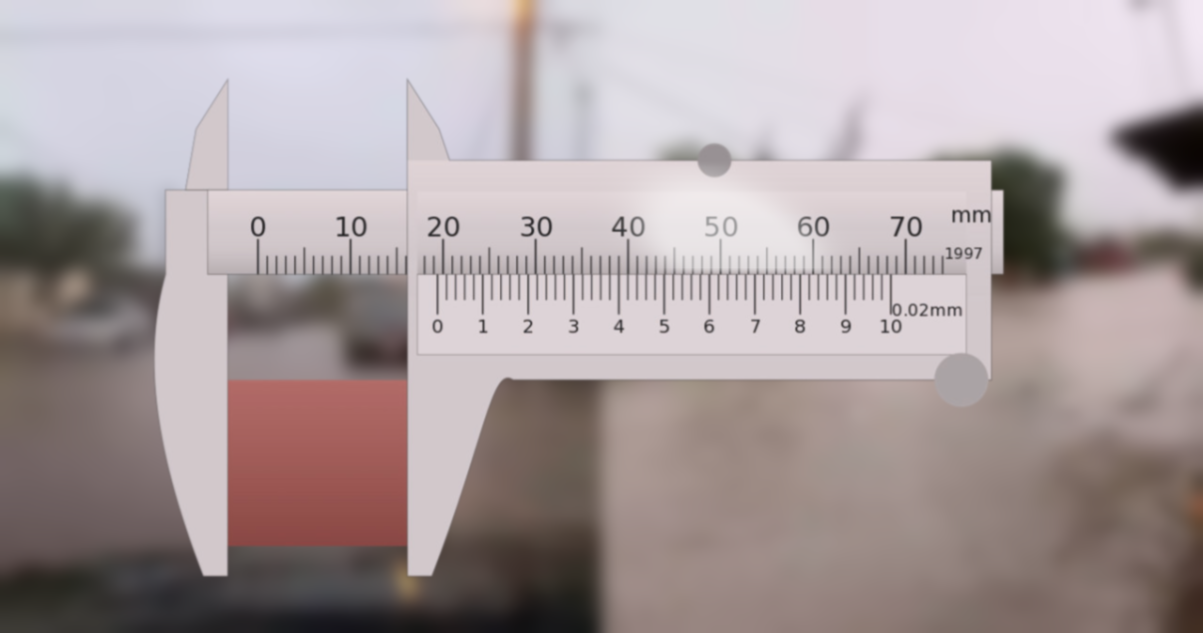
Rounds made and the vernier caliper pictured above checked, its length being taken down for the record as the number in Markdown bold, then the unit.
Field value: **19.4** mm
